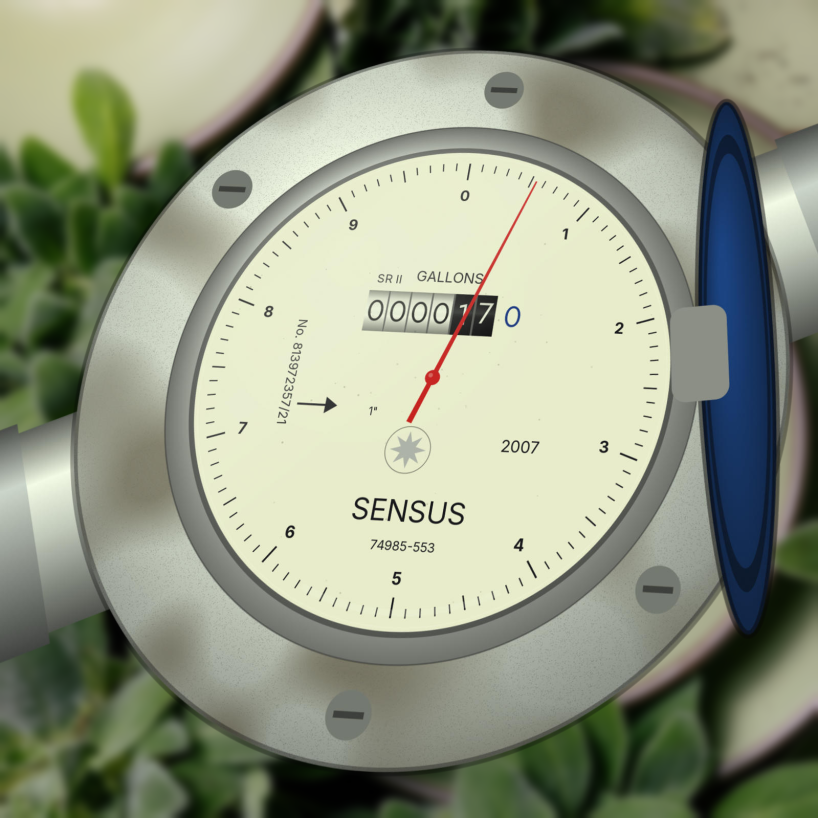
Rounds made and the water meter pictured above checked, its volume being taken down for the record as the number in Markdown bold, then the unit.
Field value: **170.5** gal
